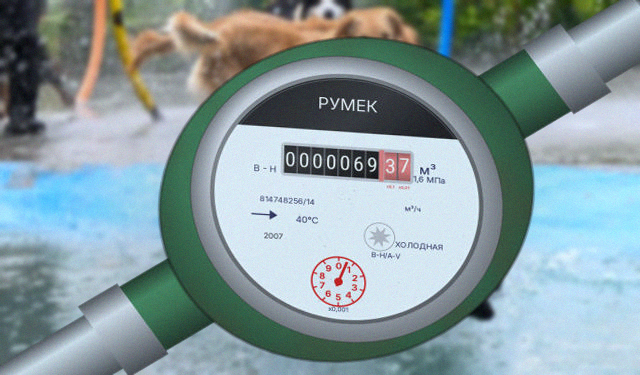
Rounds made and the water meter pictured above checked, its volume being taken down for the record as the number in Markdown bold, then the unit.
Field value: **69.370** m³
